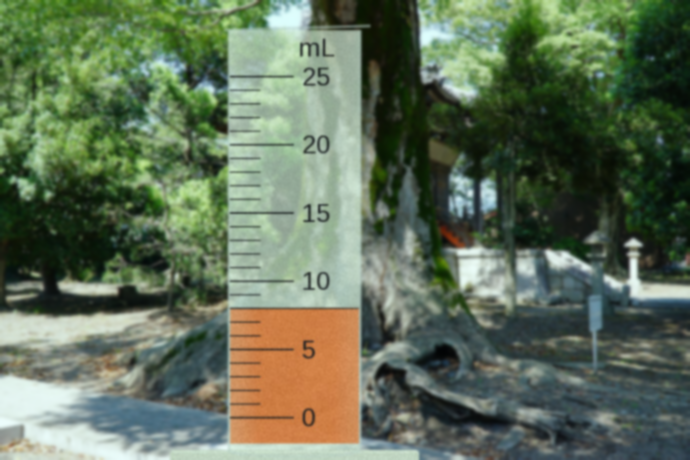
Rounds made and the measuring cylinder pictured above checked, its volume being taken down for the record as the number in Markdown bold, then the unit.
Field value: **8** mL
